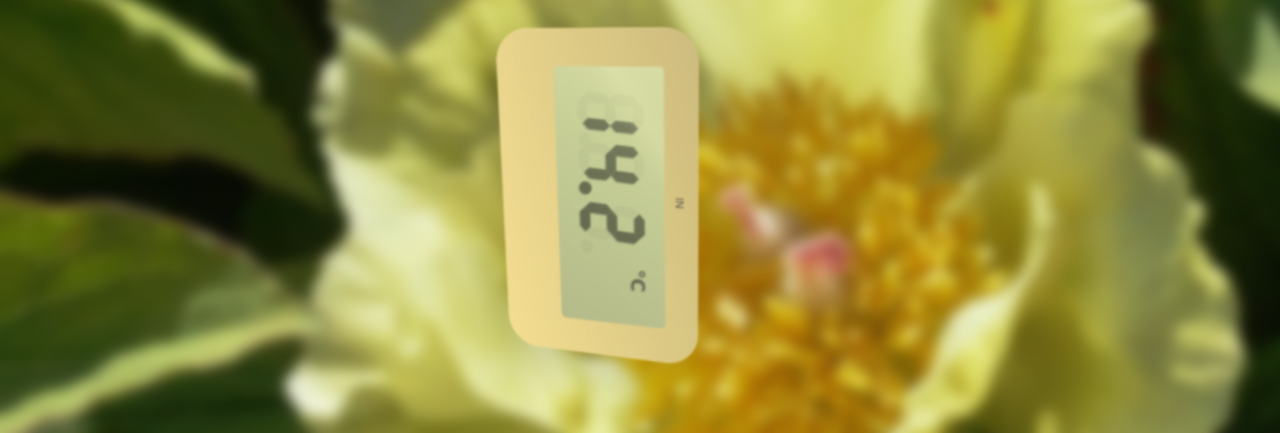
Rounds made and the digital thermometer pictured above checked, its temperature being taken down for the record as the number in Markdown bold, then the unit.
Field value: **14.2** °C
